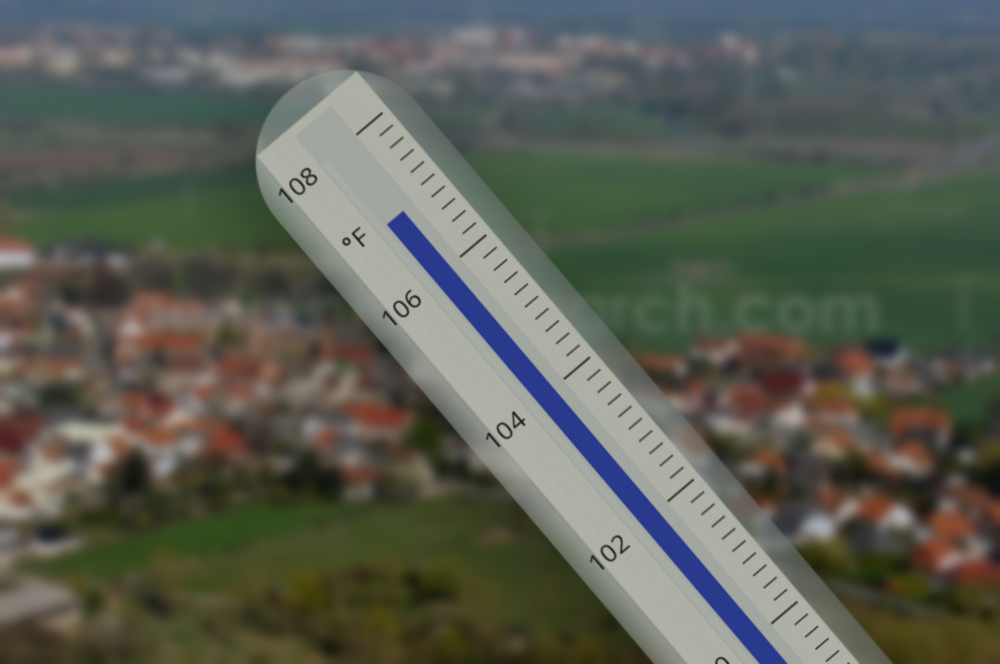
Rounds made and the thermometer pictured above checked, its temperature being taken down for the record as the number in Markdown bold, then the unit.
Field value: **106.9** °F
